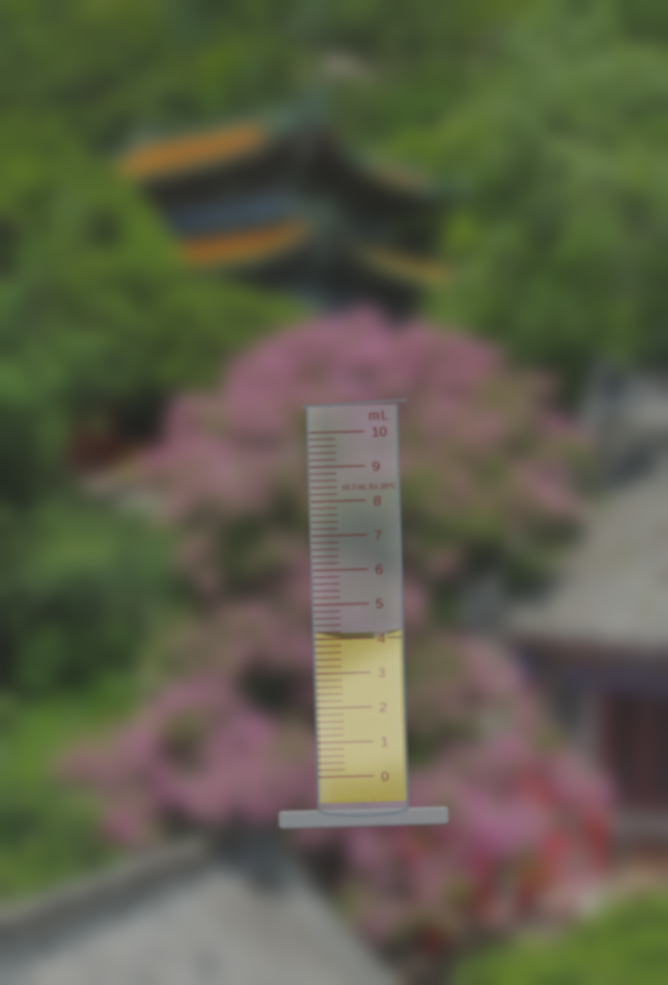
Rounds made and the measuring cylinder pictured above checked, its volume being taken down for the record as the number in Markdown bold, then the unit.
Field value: **4** mL
